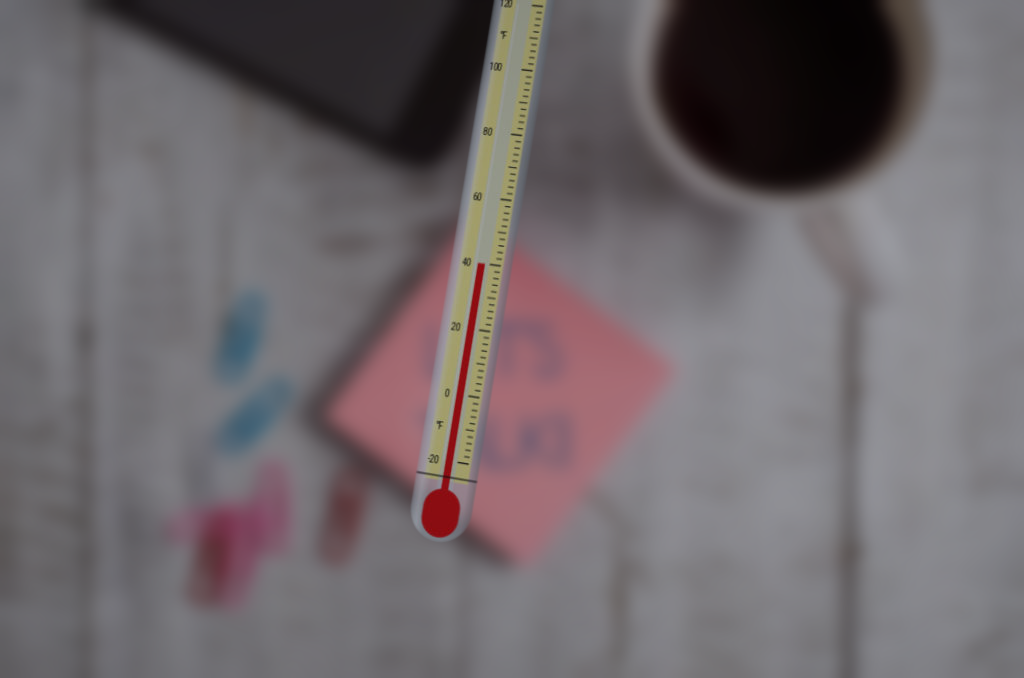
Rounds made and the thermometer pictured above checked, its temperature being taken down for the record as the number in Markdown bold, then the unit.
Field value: **40** °F
